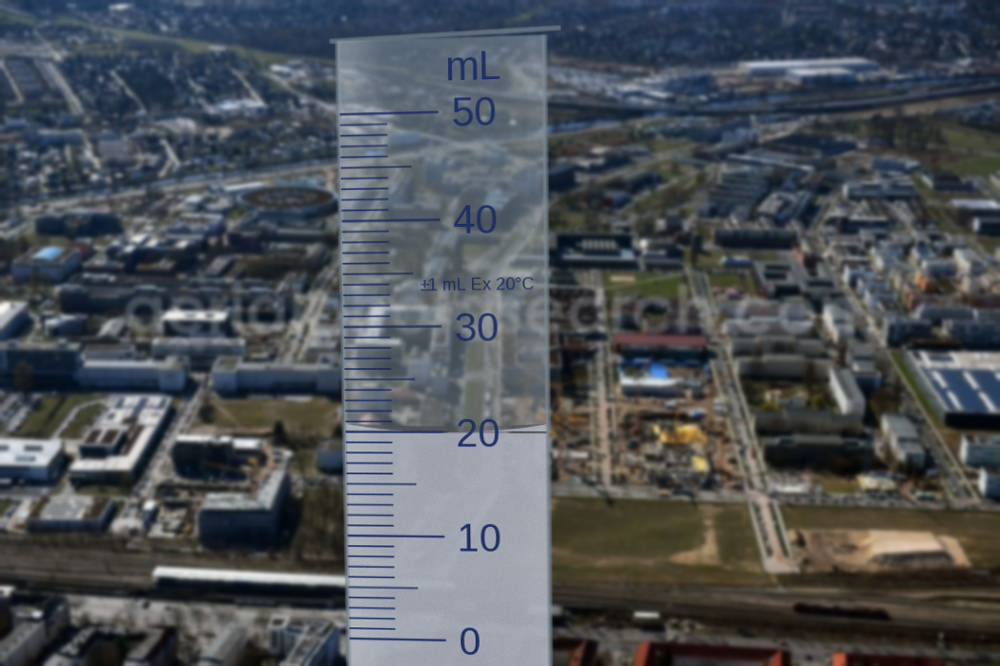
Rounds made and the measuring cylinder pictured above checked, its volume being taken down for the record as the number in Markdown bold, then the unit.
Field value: **20** mL
